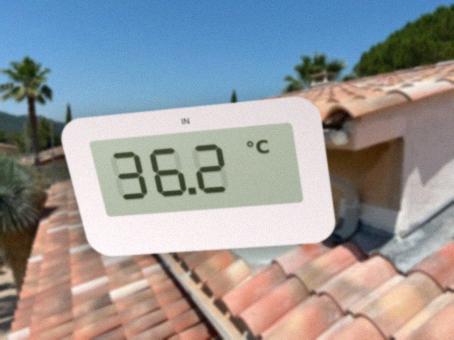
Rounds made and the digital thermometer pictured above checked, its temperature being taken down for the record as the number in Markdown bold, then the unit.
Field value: **36.2** °C
